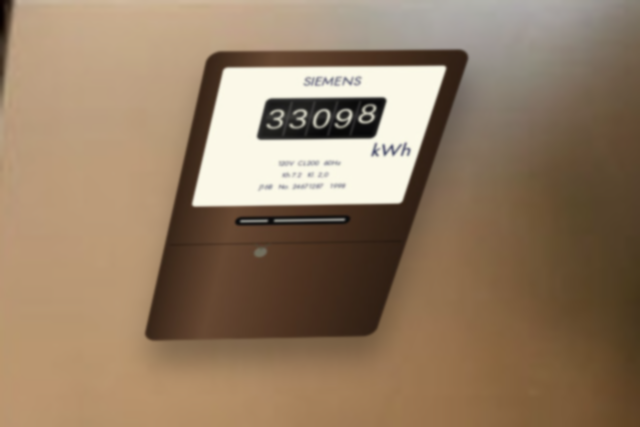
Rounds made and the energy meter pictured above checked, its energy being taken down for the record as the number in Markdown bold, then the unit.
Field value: **33098** kWh
